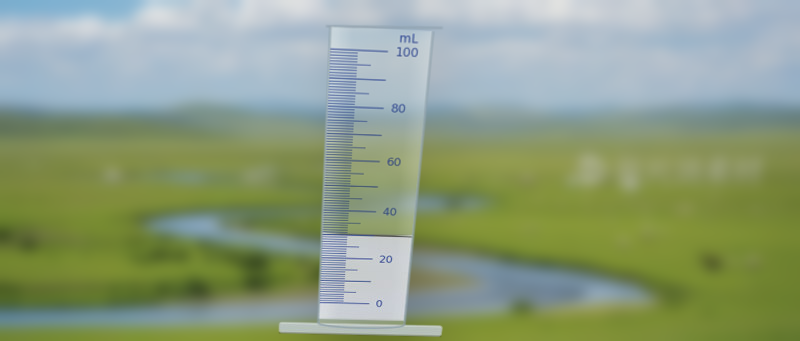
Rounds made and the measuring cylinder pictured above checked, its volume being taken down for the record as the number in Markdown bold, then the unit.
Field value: **30** mL
